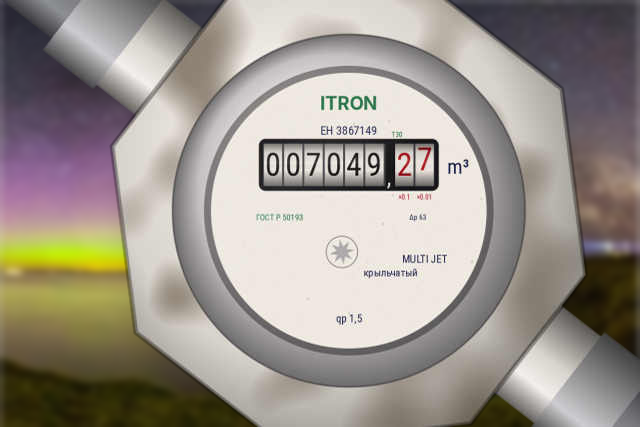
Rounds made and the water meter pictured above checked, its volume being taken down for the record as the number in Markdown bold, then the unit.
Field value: **7049.27** m³
